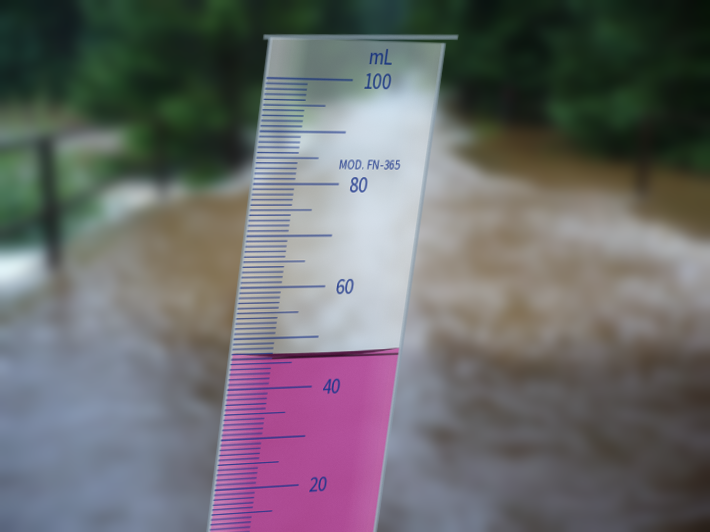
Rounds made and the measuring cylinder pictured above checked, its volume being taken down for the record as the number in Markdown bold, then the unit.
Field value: **46** mL
